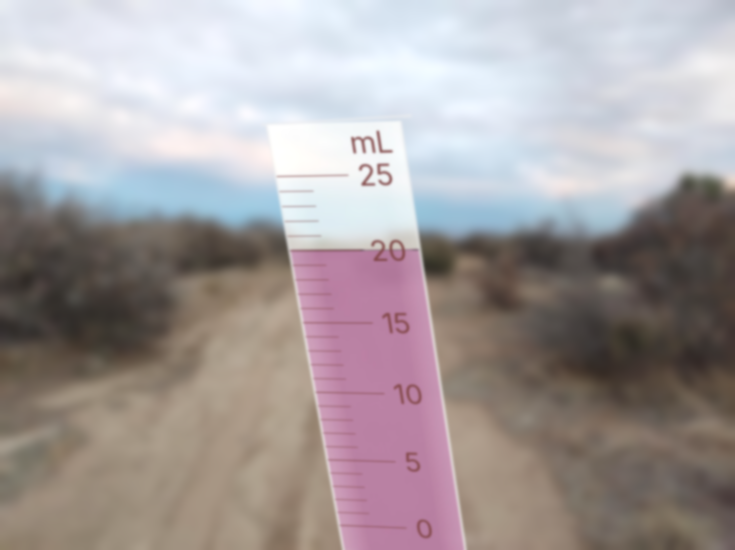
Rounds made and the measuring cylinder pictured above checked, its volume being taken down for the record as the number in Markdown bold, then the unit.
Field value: **20** mL
